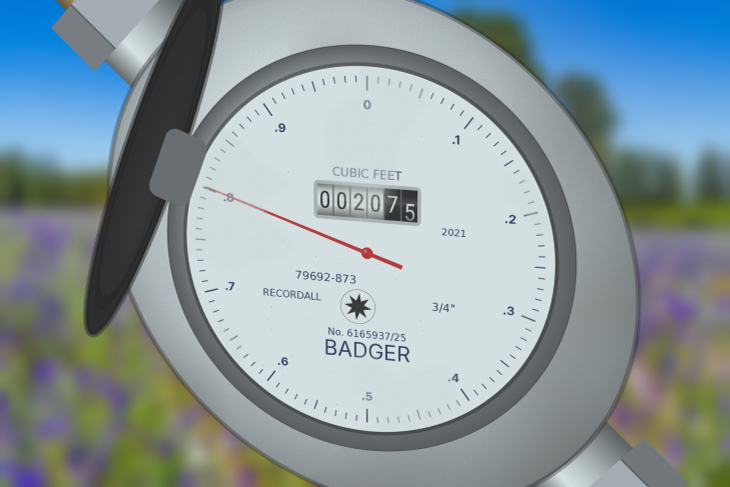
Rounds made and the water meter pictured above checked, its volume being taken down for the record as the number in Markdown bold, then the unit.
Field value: **2074.80** ft³
